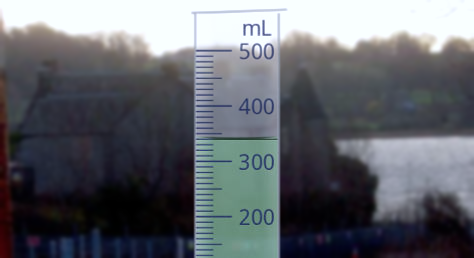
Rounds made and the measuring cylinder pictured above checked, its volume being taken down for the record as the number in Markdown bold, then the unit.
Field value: **340** mL
